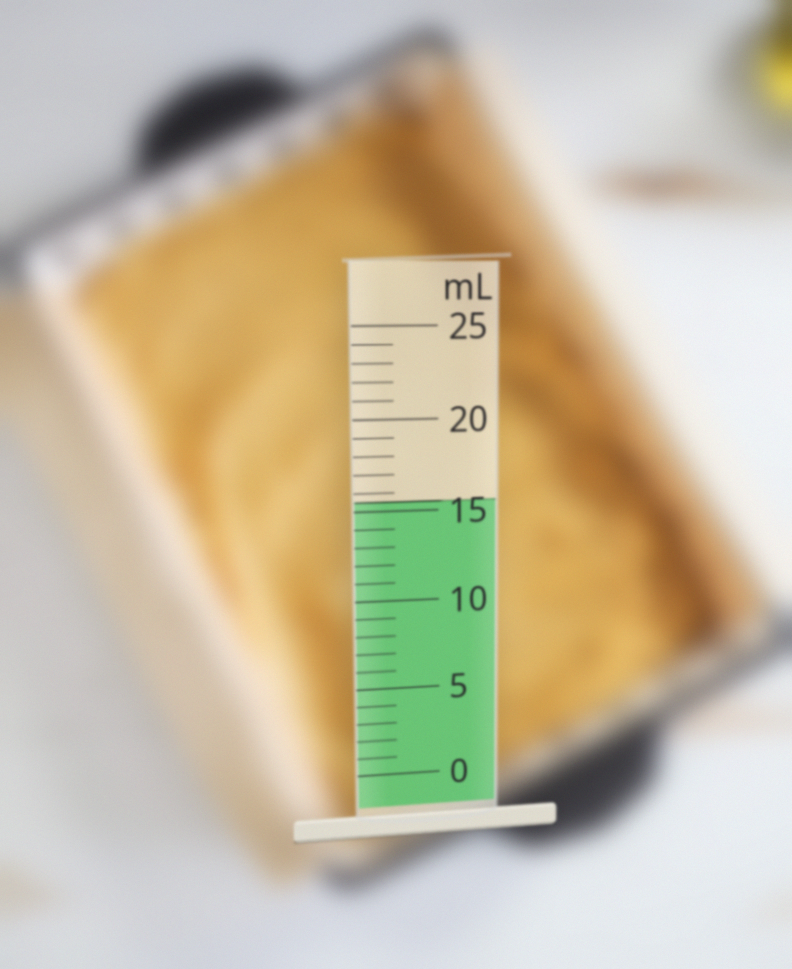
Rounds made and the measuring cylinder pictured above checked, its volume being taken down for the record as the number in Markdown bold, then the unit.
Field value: **15.5** mL
